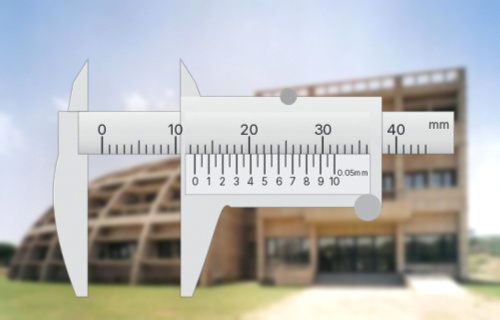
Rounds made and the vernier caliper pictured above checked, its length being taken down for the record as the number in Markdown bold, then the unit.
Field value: **12.6** mm
